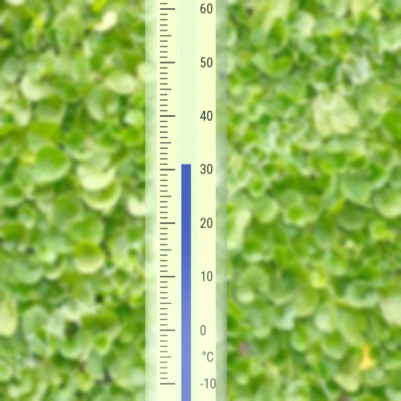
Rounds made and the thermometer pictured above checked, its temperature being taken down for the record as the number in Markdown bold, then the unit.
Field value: **31** °C
